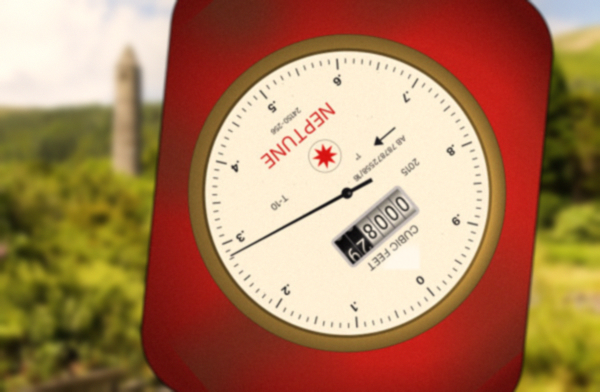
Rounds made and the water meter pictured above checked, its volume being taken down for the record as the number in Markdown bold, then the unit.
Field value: **829.28** ft³
